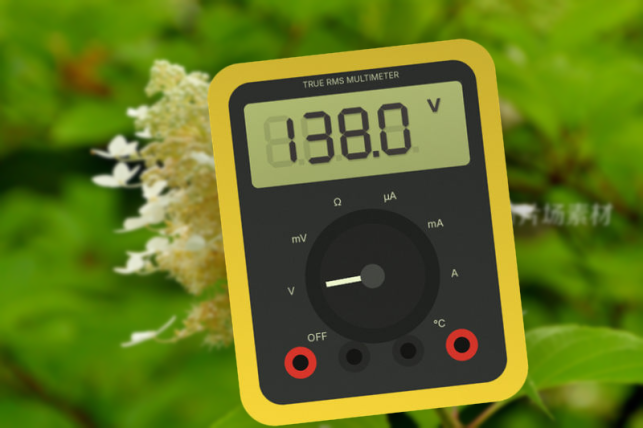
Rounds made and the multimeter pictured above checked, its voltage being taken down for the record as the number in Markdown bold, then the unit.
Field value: **138.0** V
